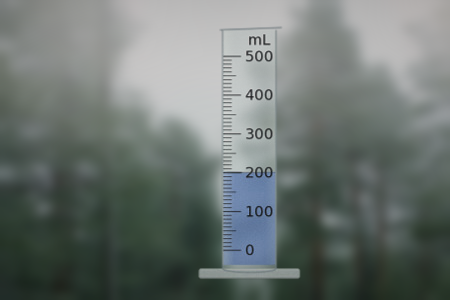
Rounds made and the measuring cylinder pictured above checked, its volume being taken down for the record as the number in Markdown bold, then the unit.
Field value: **200** mL
